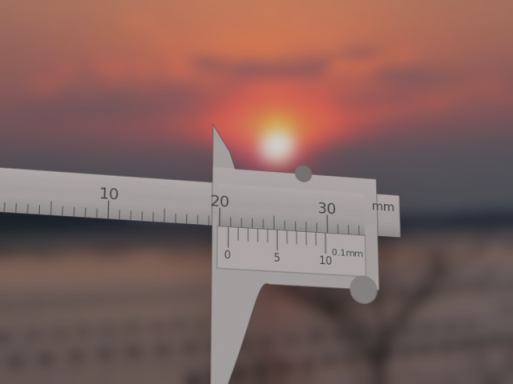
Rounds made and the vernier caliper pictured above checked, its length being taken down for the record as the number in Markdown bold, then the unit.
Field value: **20.8** mm
